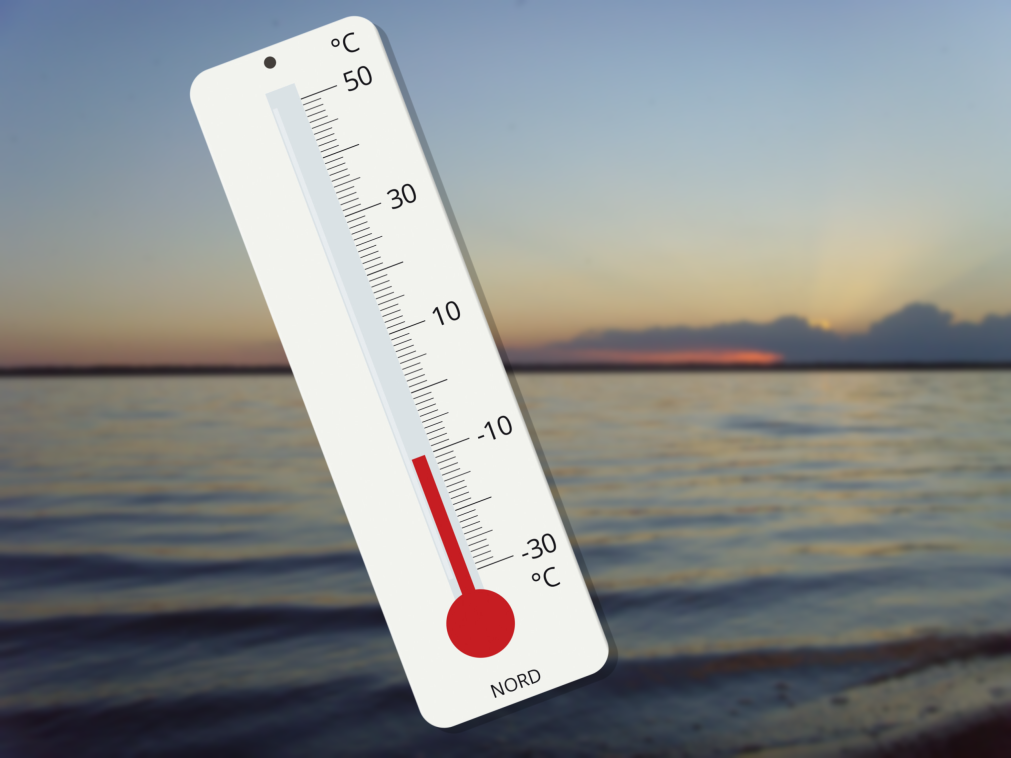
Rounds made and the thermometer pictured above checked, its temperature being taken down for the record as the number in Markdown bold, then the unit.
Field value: **-10** °C
